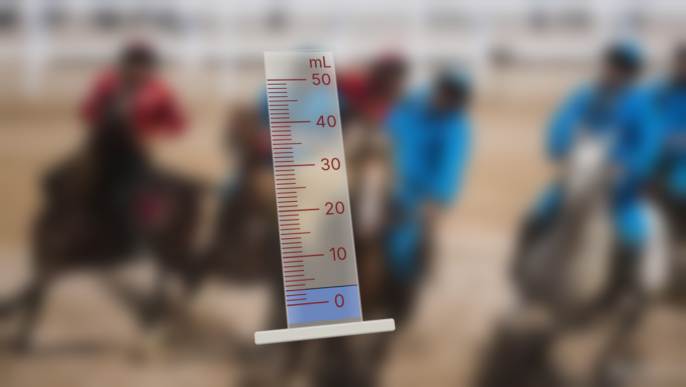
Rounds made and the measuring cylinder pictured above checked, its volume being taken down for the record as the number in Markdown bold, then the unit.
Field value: **3** mL
